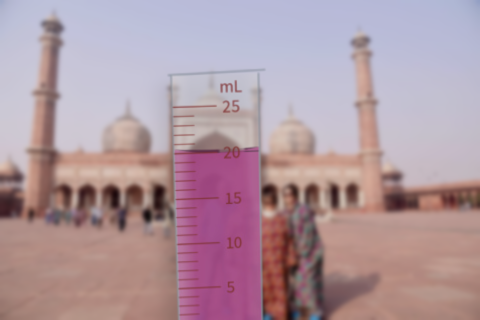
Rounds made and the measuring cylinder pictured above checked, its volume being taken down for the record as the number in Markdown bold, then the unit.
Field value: **20** mL
